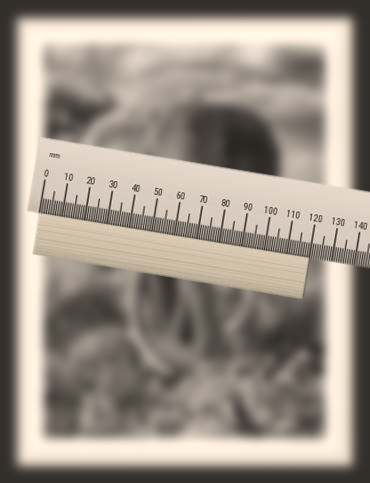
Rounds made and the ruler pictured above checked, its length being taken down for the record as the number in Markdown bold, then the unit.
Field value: **120** mm
